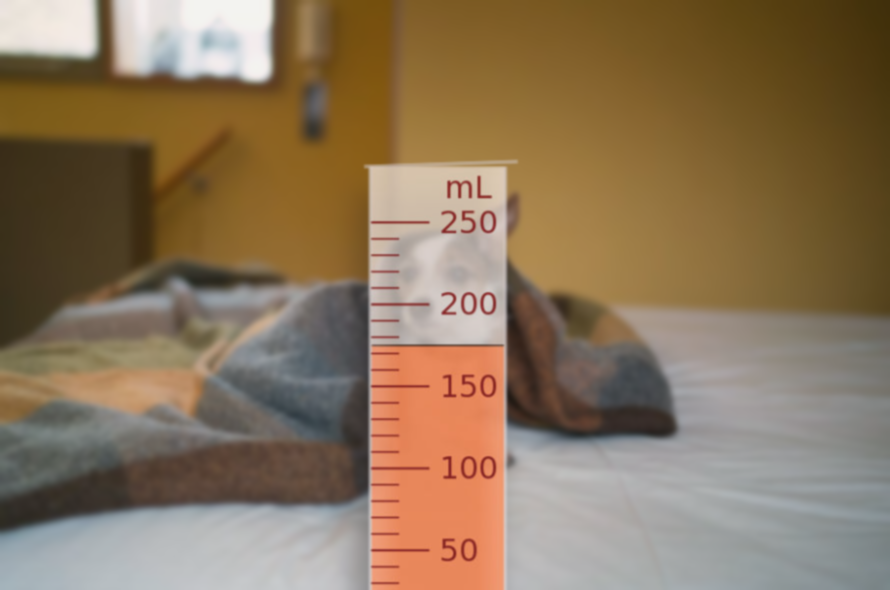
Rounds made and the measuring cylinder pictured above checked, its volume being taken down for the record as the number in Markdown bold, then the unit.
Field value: **175** mL
